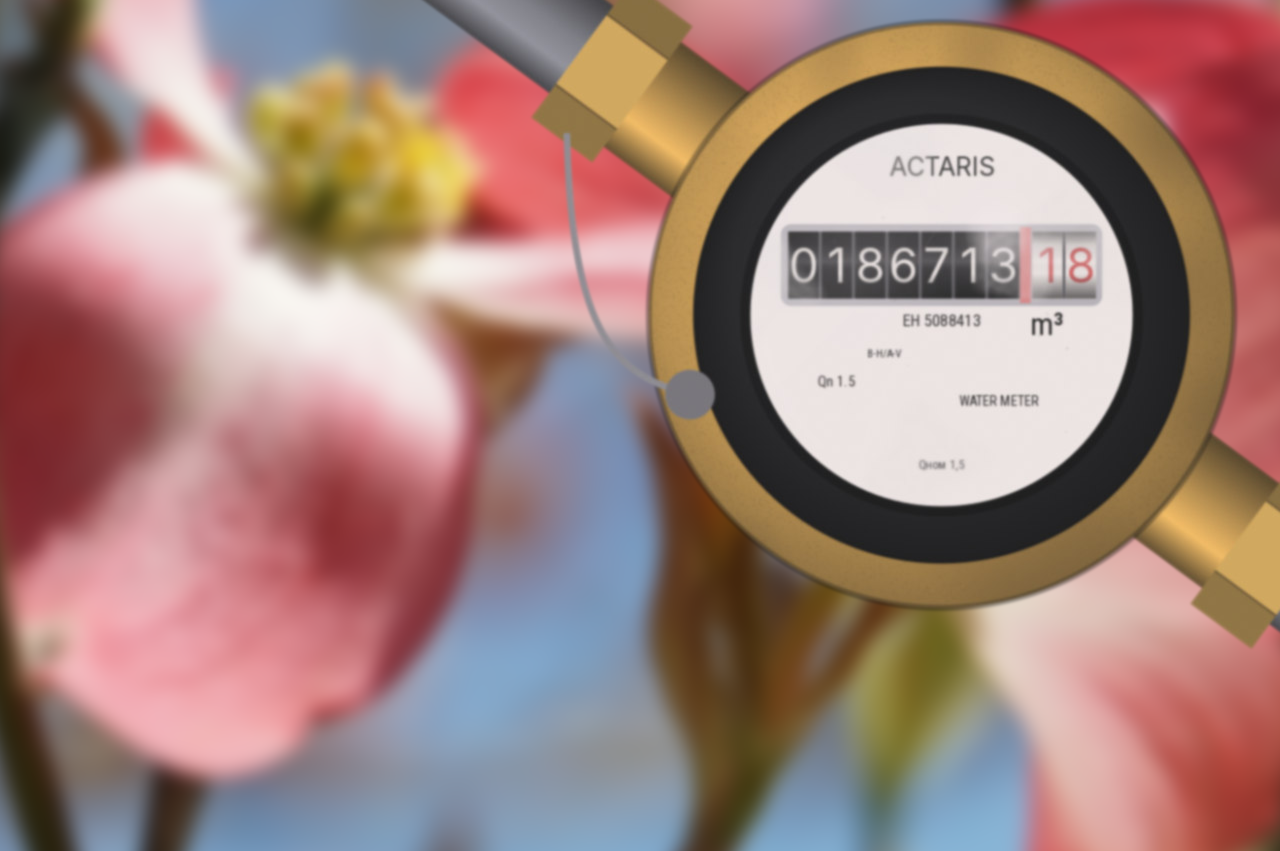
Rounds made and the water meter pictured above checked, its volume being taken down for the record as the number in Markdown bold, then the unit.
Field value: **186713.18** m³
